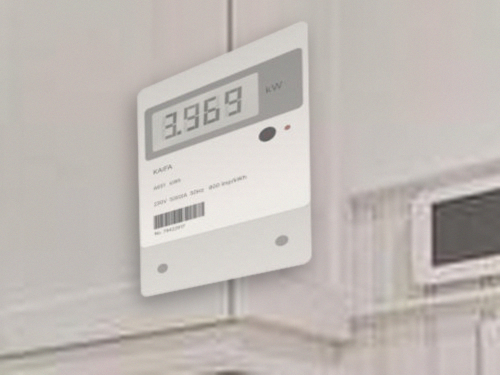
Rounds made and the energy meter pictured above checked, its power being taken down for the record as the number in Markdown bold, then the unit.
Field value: **3.969** kW
